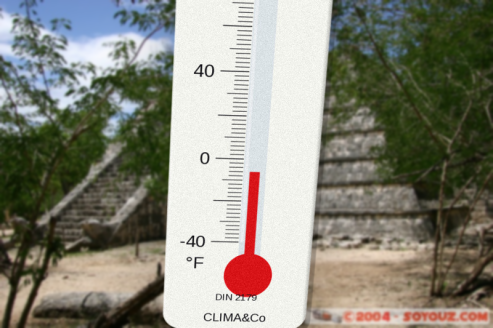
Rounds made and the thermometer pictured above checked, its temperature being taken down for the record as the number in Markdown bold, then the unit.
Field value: **-6** °F
